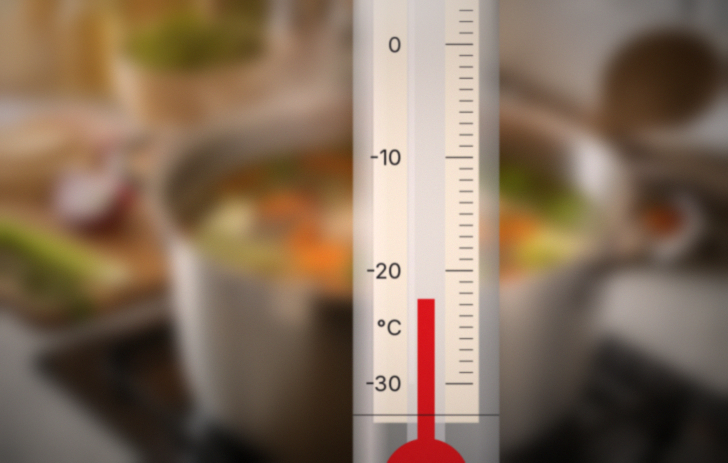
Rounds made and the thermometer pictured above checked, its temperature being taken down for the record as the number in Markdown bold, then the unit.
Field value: **-22.5** °C
